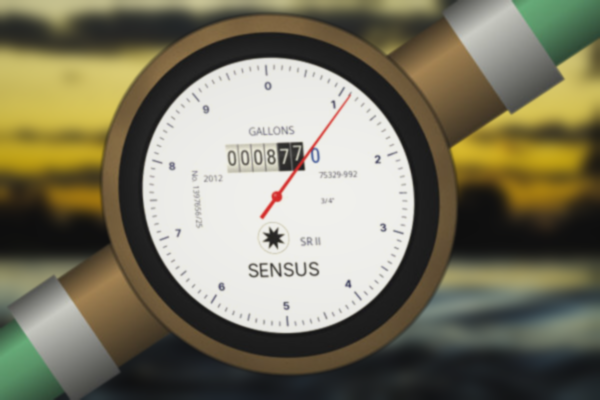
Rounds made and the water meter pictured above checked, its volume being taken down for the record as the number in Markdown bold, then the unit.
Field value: **8771.1** gal
